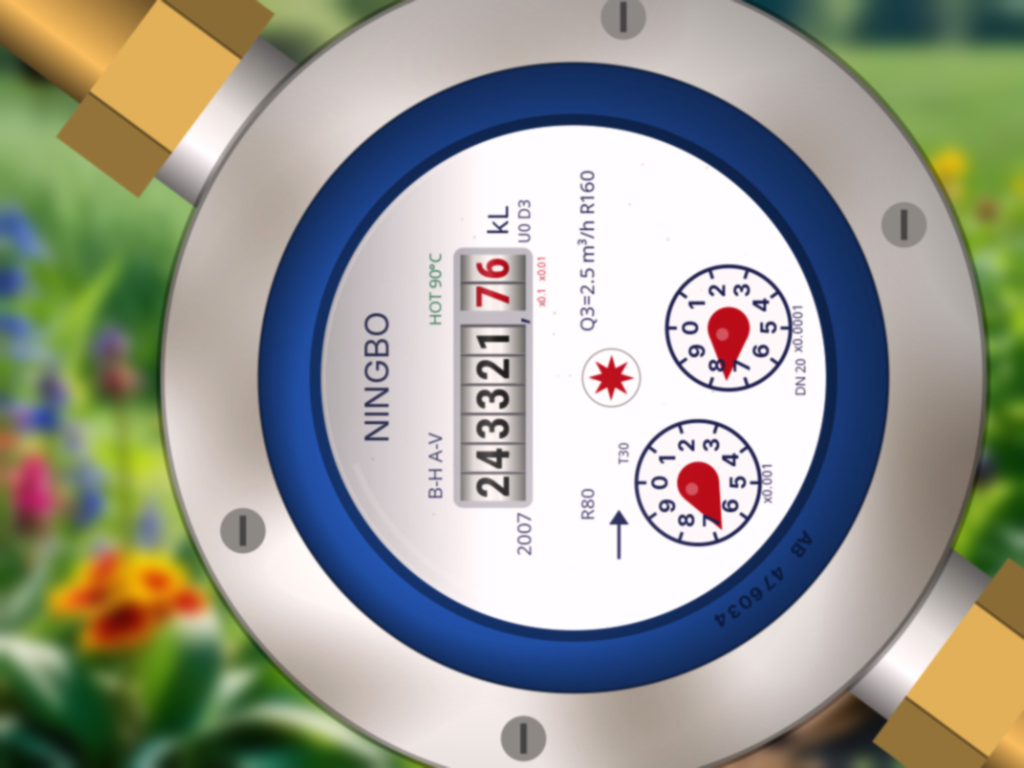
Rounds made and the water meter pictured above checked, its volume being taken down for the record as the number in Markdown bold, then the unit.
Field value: **243321.7667** kL
